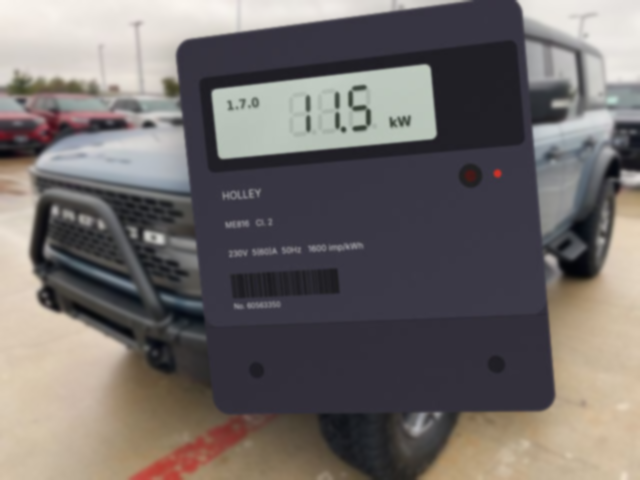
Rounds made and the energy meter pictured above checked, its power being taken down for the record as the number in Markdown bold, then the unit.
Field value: **11.5** kW
